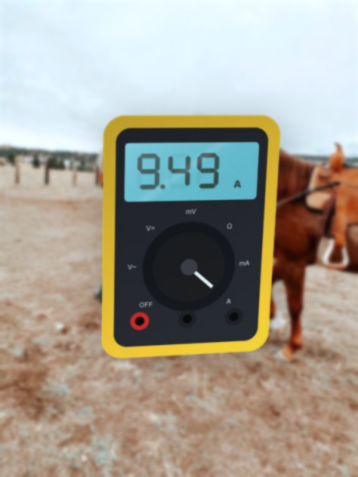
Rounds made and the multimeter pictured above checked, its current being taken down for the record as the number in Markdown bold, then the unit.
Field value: **9.49** A
